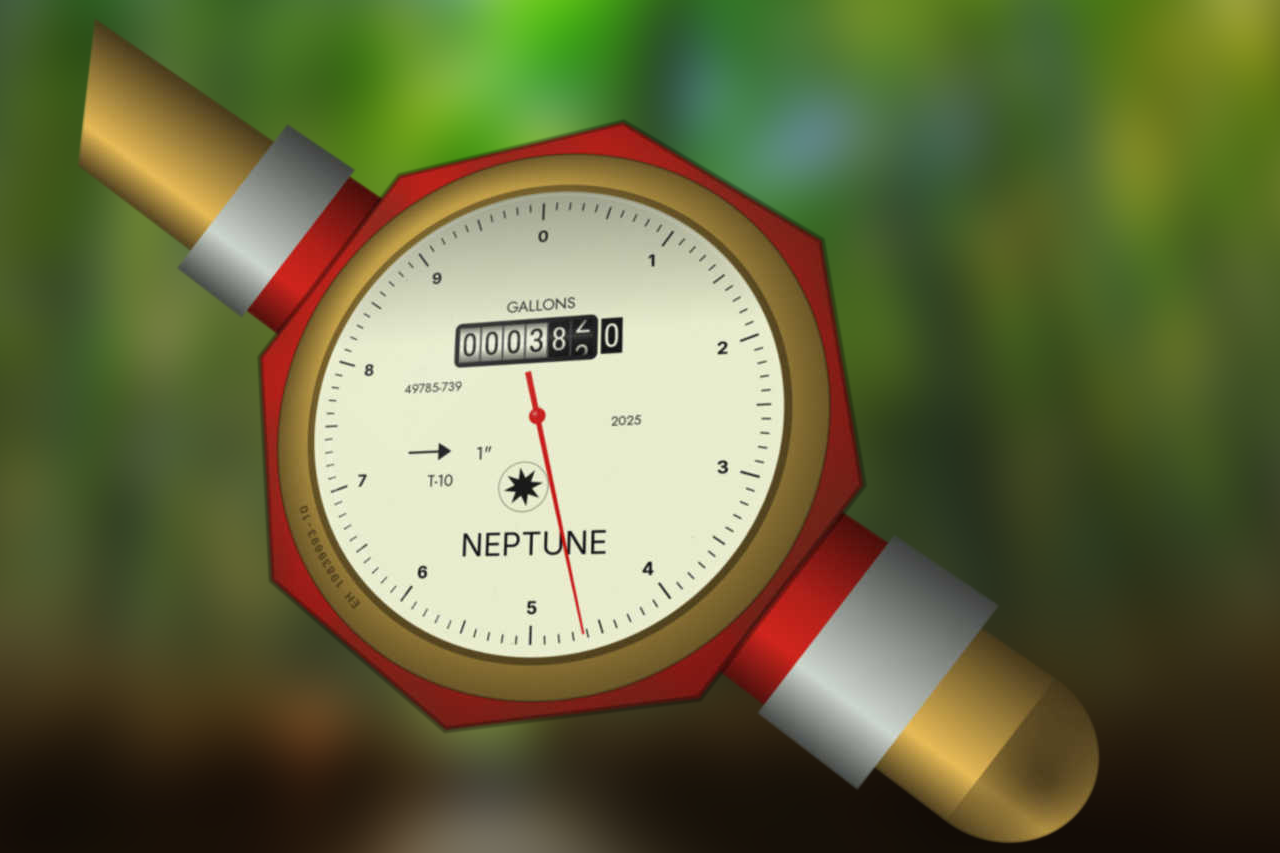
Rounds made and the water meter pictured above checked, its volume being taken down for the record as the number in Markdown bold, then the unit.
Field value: **3824.6** gal
